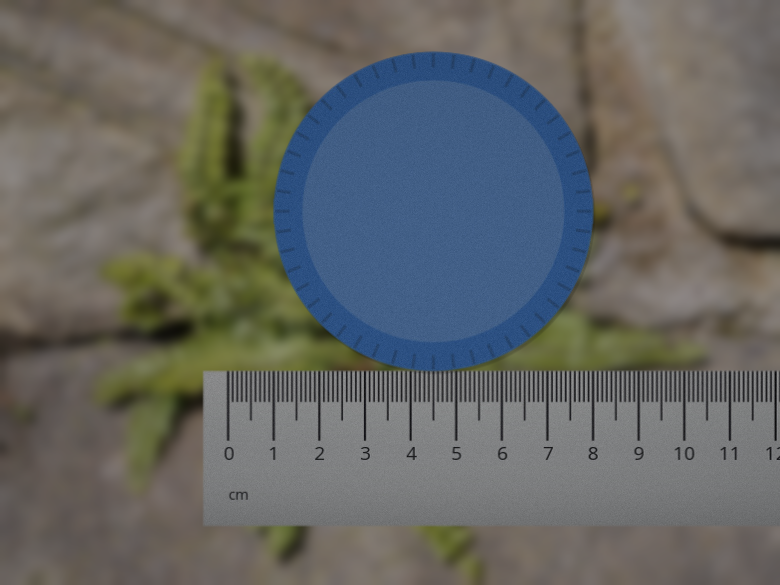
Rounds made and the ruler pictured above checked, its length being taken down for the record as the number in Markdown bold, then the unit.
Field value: **7** cm
